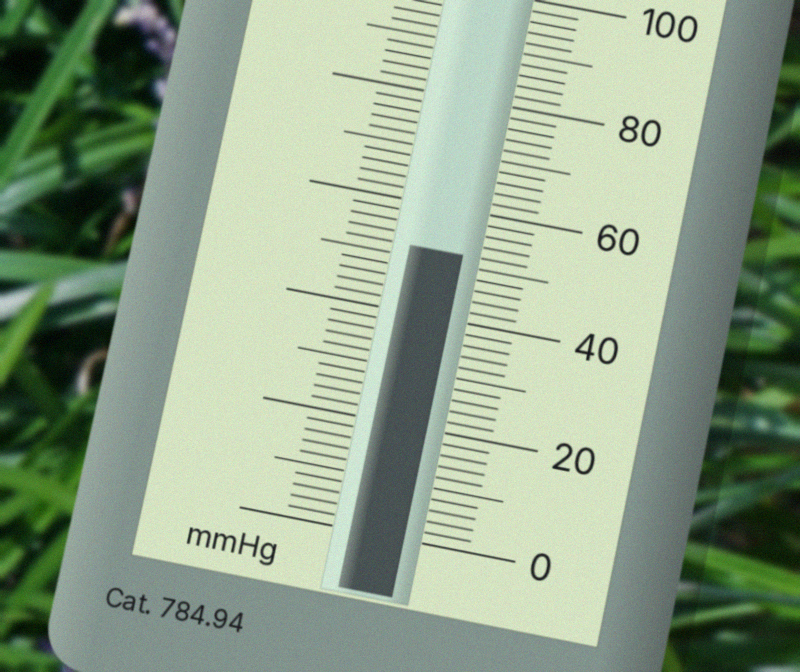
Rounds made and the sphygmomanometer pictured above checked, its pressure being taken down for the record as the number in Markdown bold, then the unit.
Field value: **52** mmHg
